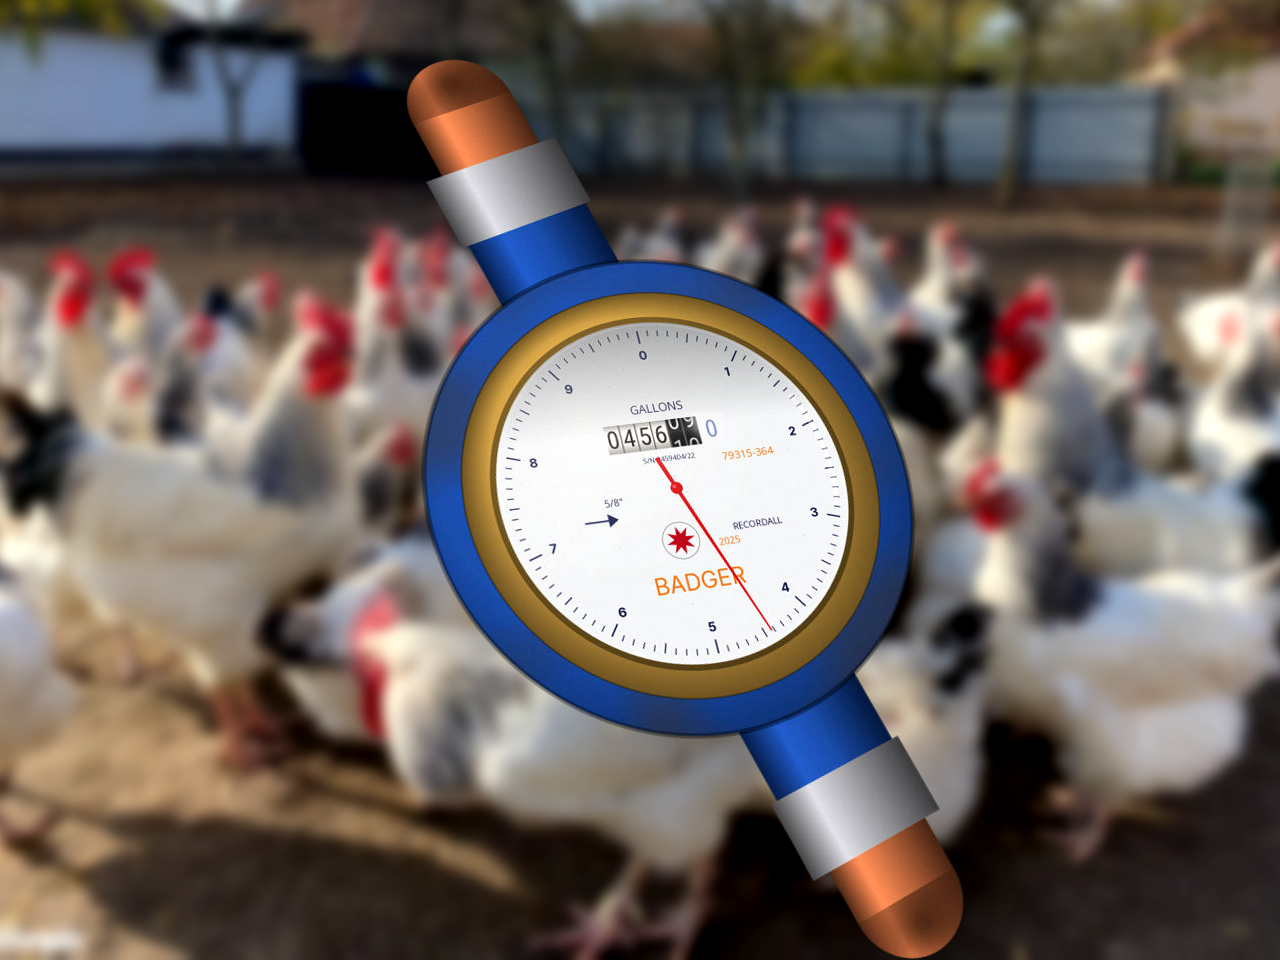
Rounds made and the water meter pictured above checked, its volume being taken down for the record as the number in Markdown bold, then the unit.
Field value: **456094.4** gal
